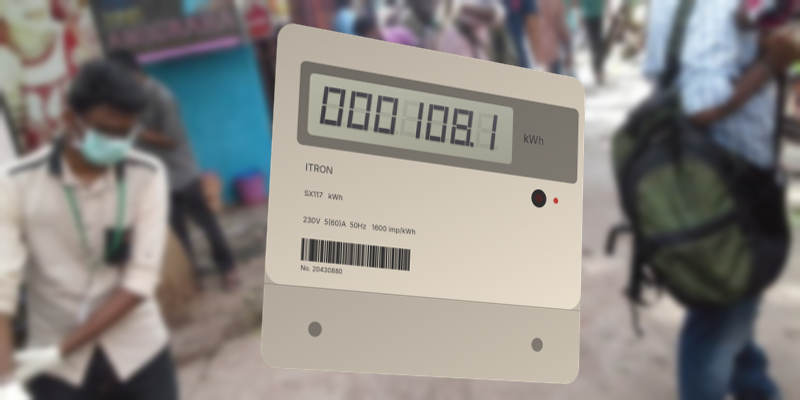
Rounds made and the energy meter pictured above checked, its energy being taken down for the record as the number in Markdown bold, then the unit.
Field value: **108.1** kWh
